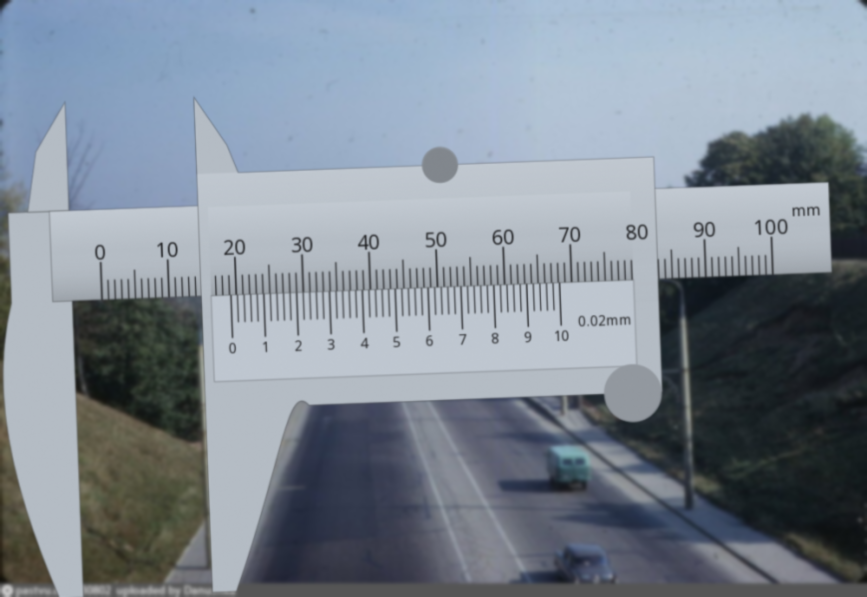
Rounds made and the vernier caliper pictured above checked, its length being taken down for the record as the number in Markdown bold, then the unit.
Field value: **19.2** mm
